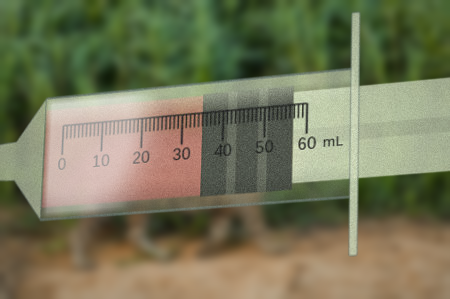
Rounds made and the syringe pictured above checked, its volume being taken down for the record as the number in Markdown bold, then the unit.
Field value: **35** mL
